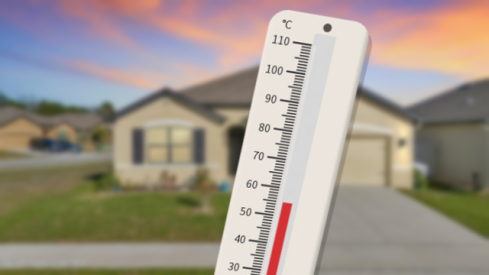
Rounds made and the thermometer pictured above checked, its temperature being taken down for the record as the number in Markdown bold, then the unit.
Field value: **55** °C
